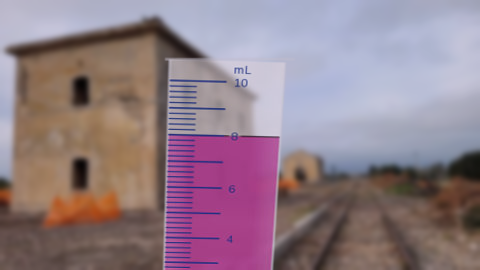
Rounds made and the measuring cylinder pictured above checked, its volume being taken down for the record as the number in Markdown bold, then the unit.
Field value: **8** mL
